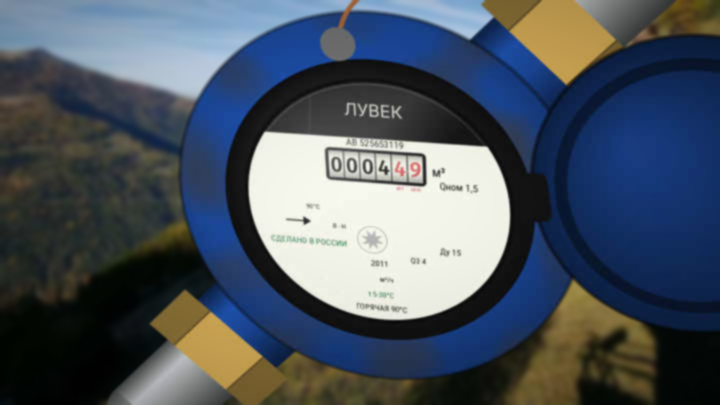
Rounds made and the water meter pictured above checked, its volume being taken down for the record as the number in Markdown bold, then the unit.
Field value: **4.49** m³
